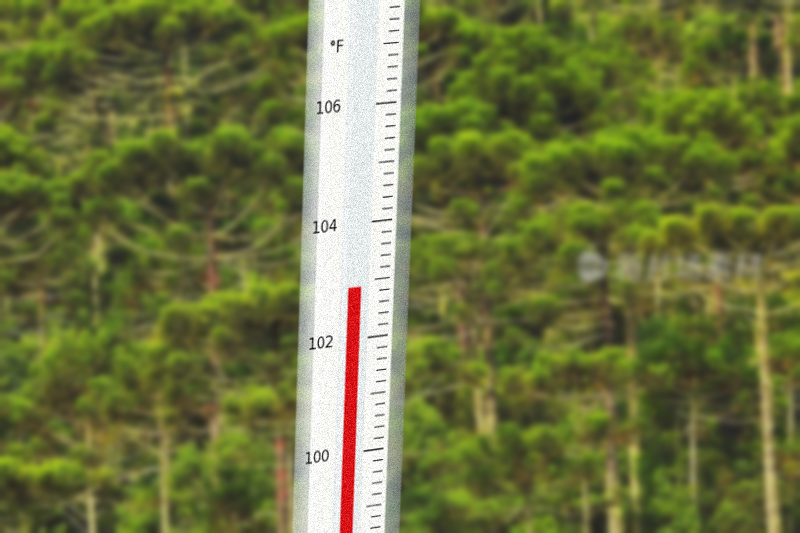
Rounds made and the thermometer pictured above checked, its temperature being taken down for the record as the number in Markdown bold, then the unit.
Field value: **102.9** °F
